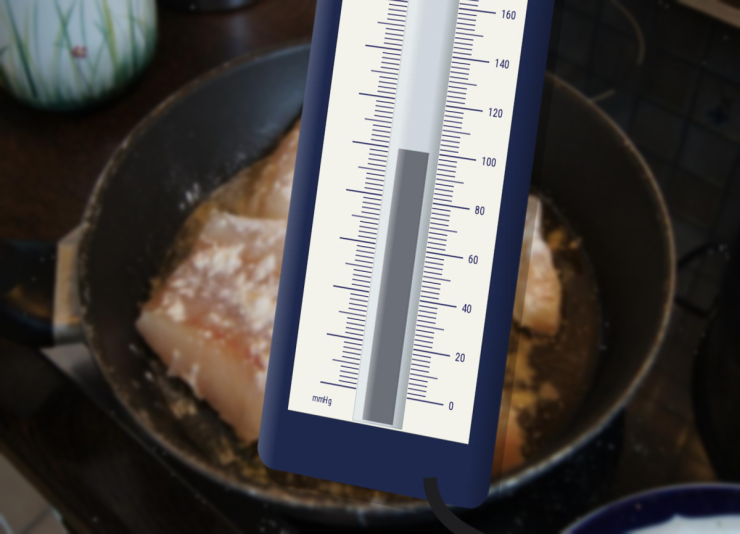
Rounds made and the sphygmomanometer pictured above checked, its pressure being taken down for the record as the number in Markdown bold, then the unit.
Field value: **100** mmHg
